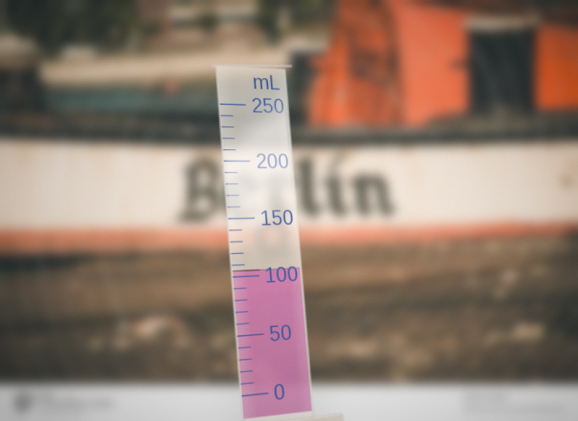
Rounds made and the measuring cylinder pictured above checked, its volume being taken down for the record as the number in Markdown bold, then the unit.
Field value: **105** mL
